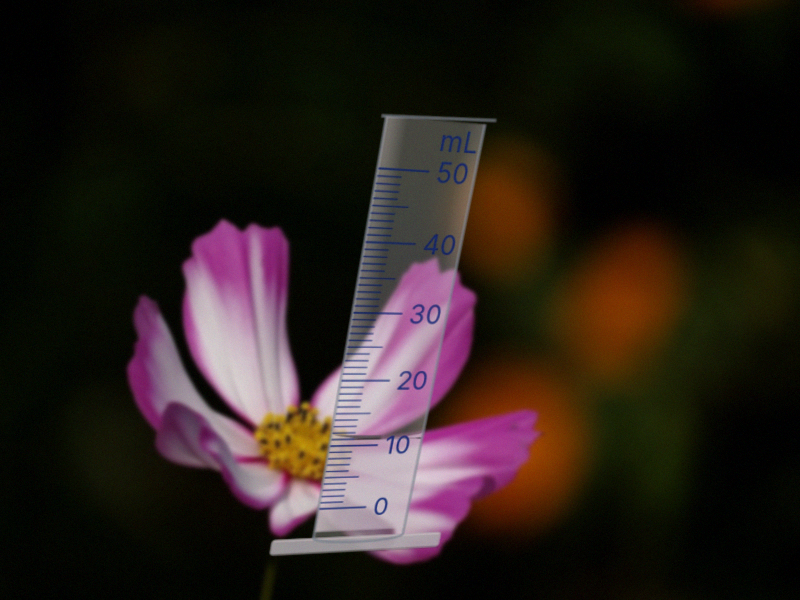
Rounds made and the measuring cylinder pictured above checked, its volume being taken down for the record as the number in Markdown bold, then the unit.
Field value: **11** mL
